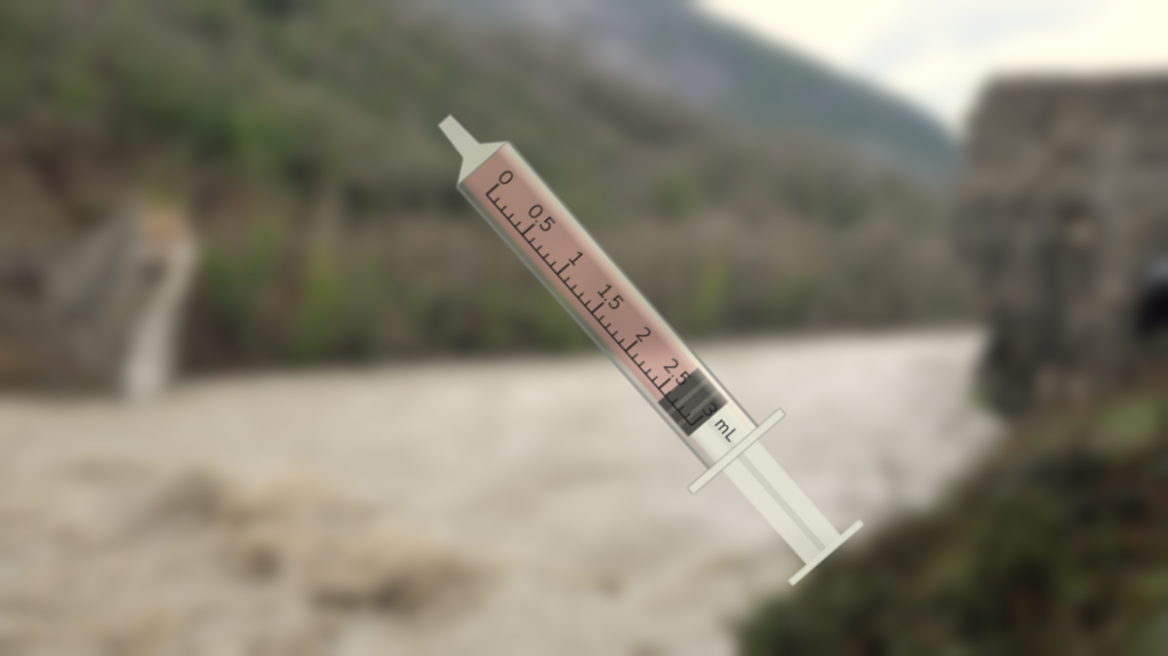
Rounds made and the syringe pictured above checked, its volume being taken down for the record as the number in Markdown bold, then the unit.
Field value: **2.6** mL
